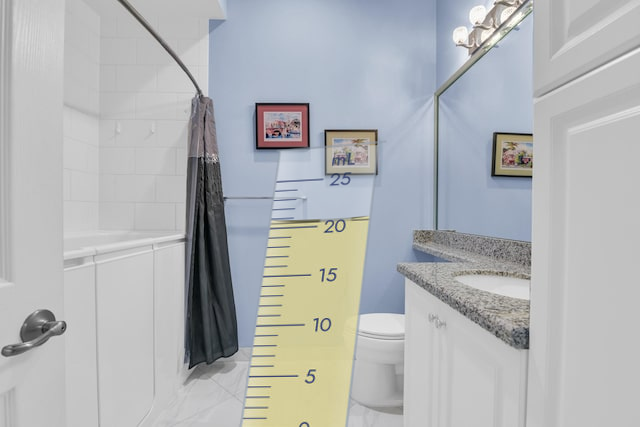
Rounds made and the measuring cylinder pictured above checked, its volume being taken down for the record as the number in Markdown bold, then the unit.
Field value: **20.5** mL
